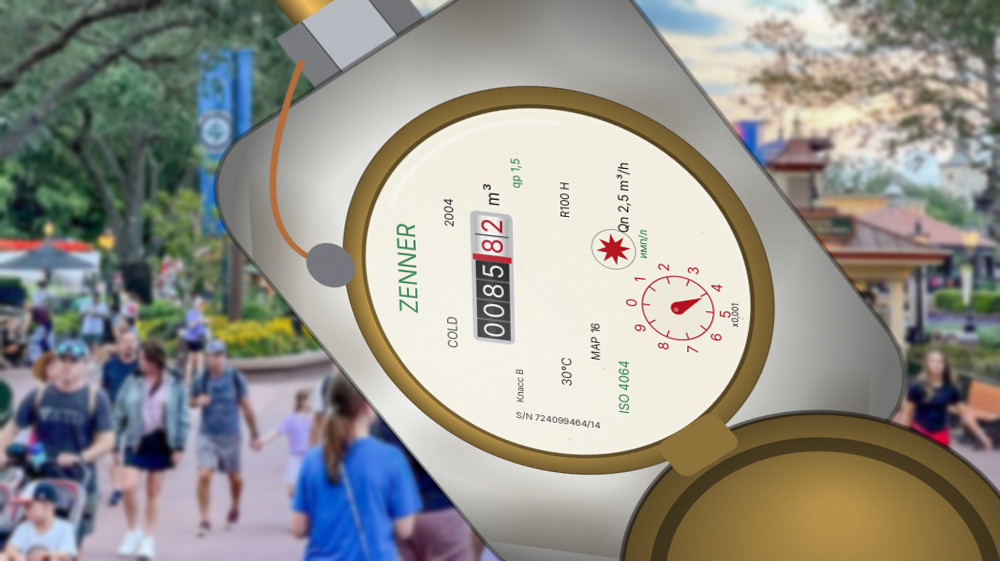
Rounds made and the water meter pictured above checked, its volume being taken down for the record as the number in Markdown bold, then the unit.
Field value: **85.824** m³
